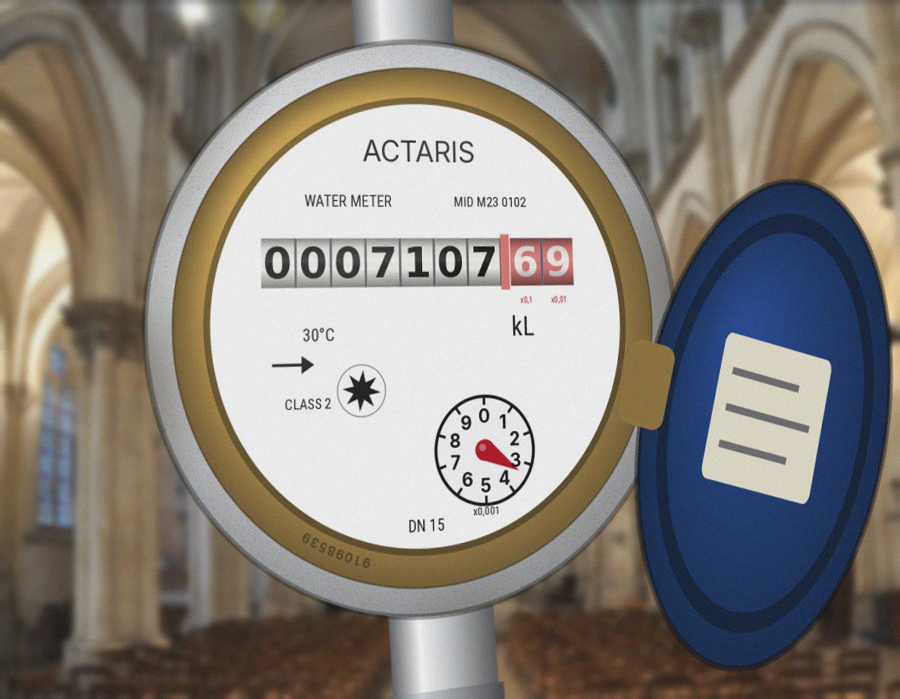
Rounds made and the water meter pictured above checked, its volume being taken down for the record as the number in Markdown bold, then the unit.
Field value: **7107.693** kL
